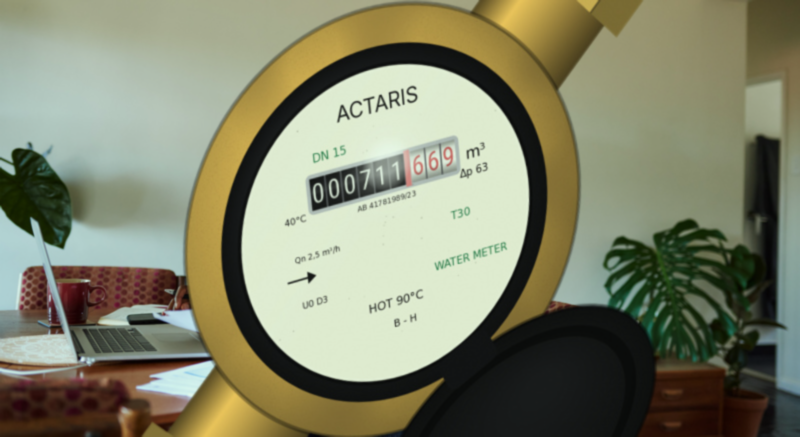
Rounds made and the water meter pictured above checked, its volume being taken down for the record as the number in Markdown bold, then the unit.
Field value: **711.669** m³
